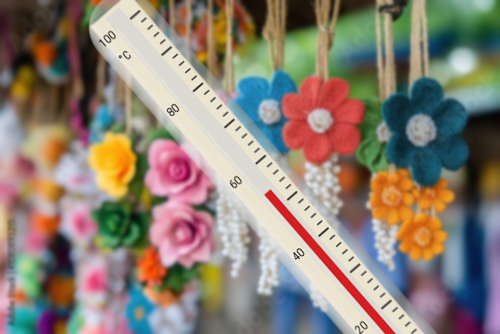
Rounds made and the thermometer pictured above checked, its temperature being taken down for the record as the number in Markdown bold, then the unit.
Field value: **54** °C
